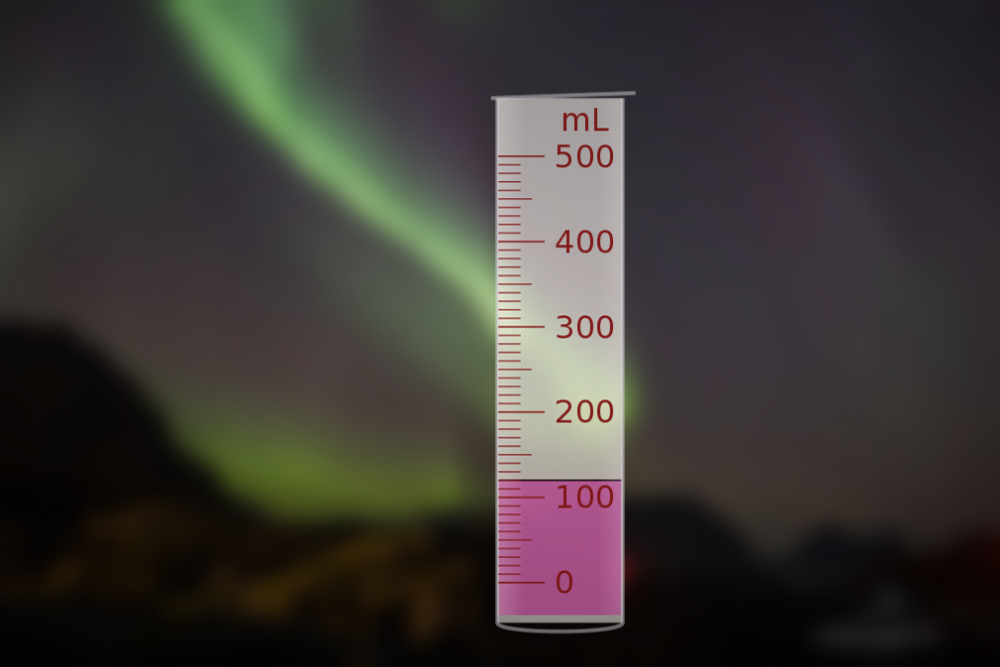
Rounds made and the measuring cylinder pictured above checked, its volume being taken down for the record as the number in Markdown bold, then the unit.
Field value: **120** mL
